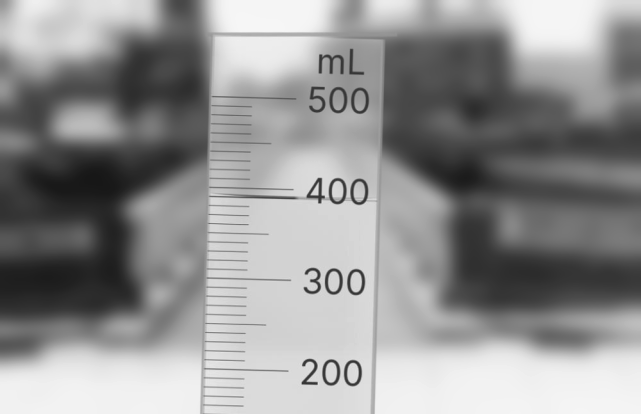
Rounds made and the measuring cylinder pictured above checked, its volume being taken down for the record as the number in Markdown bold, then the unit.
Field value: **390** mL
